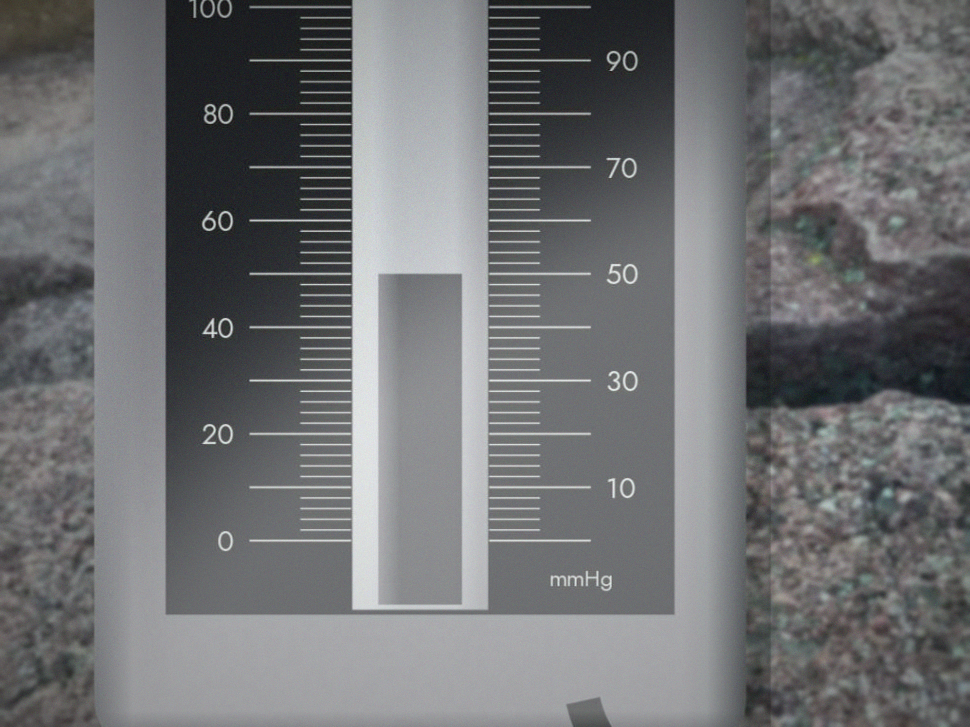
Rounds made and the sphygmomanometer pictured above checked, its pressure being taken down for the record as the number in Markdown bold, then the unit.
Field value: **50** mmHg
